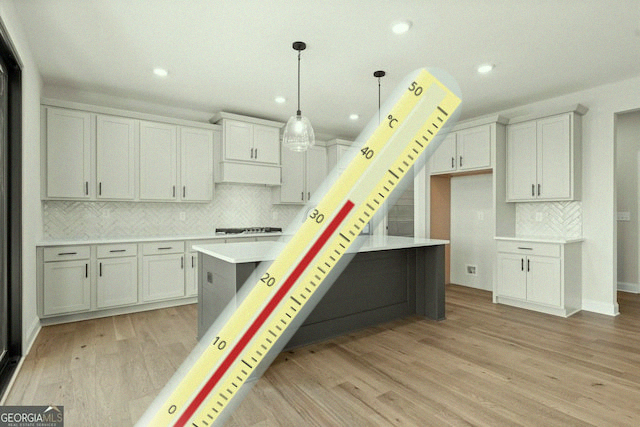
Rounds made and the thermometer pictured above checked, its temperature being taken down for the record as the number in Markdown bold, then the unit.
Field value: **34** °C
